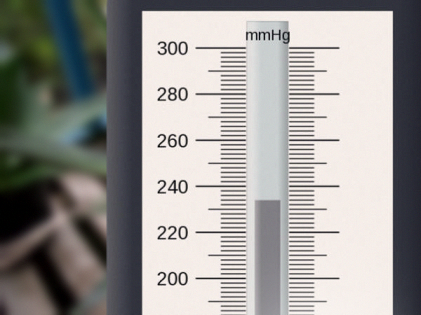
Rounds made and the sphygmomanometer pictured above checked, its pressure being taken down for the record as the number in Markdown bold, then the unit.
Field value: **234** mmHg
